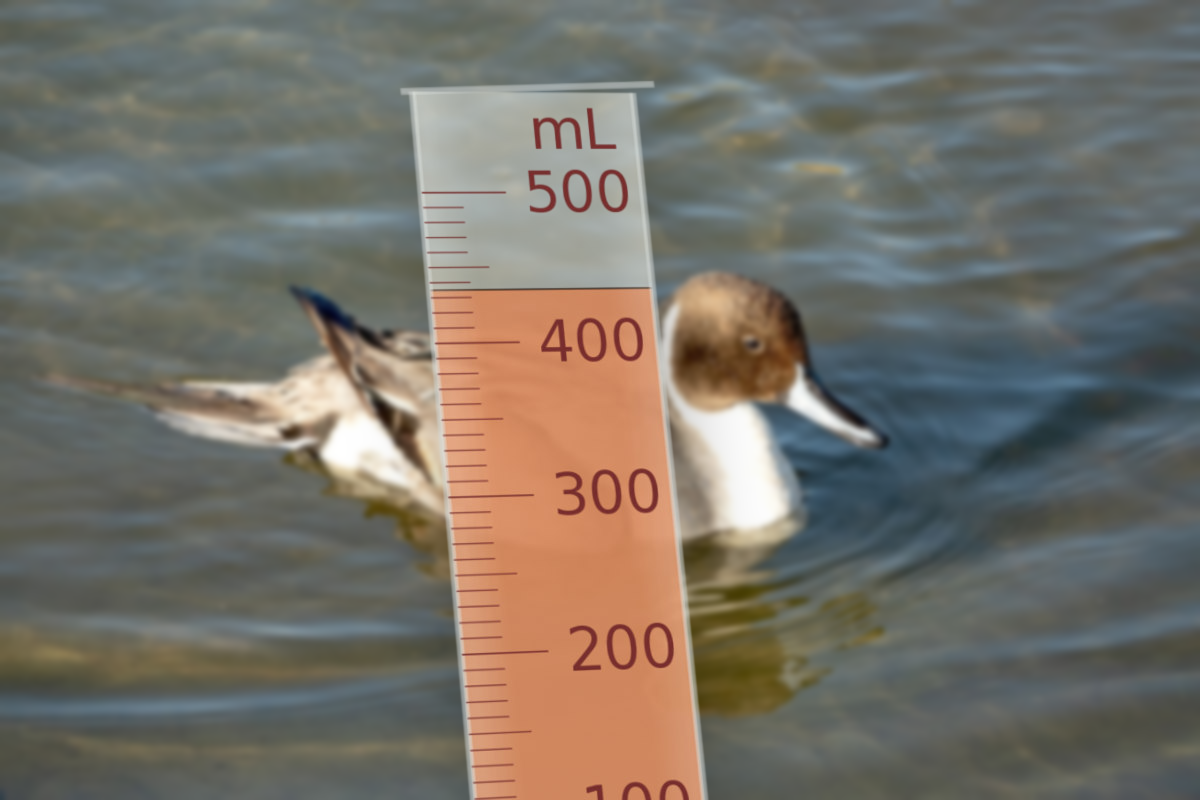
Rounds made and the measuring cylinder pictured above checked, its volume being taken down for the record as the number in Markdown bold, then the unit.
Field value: **435** mL
